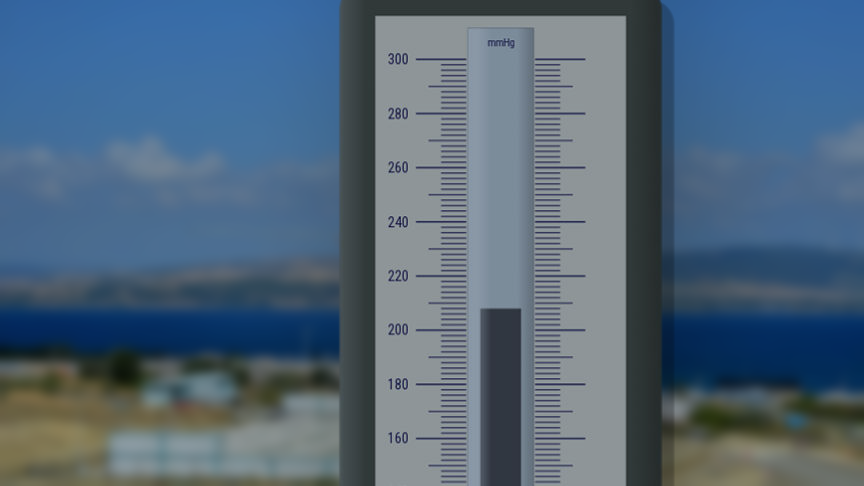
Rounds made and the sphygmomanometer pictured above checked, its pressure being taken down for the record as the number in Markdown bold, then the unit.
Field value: **208** mmHg
